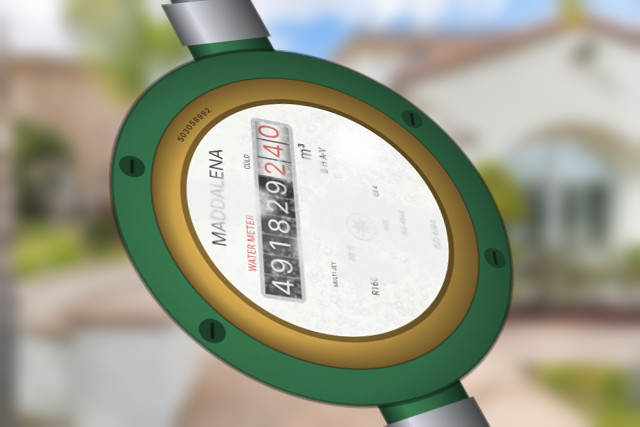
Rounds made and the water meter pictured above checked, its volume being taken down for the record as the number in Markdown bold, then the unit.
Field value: **491829.240** m³
